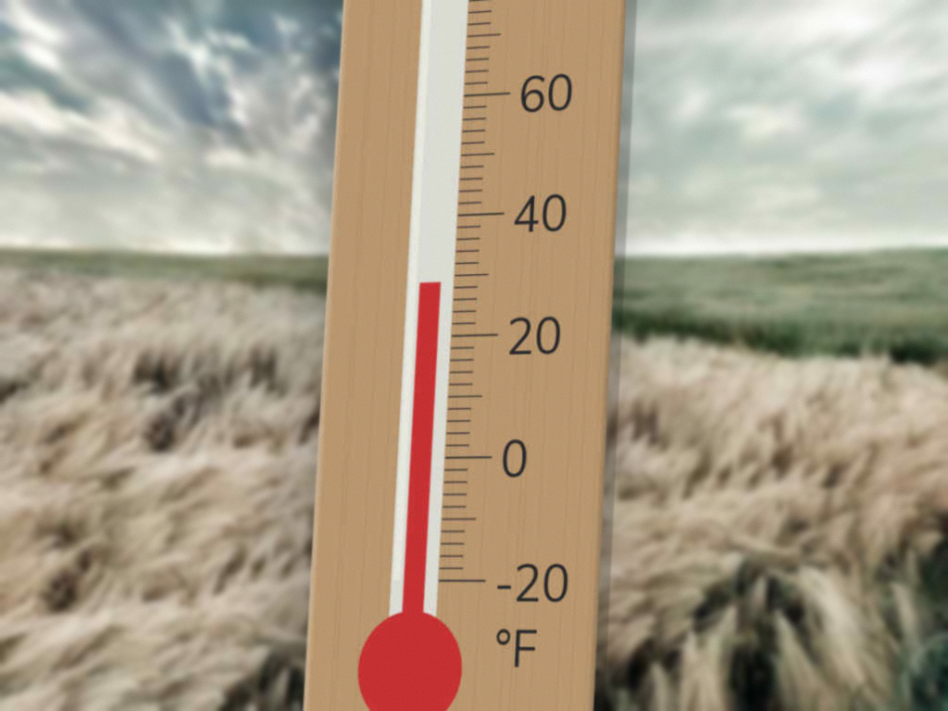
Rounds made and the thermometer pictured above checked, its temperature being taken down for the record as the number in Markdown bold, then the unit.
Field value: **29** °F
